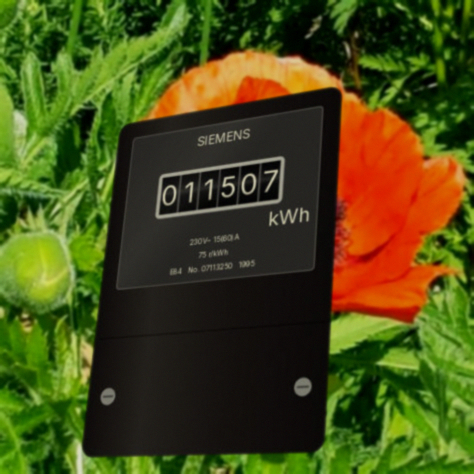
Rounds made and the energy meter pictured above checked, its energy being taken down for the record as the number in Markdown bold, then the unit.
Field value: **11507** kWh
